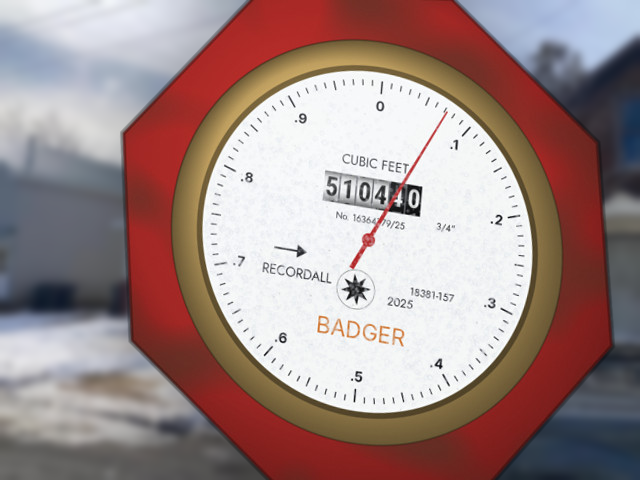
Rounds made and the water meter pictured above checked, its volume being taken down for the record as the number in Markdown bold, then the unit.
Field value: **510440.07** ft³
